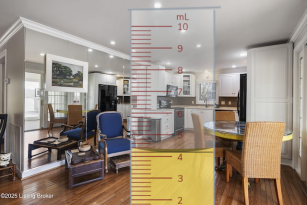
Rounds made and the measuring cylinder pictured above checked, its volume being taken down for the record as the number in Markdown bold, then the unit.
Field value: **4.2** mL
